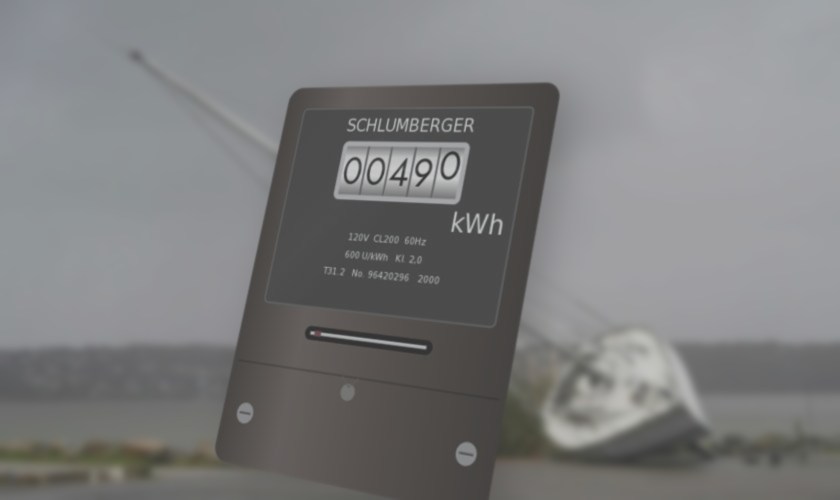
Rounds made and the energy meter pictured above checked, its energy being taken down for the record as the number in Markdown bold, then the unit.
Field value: **490** kWh
